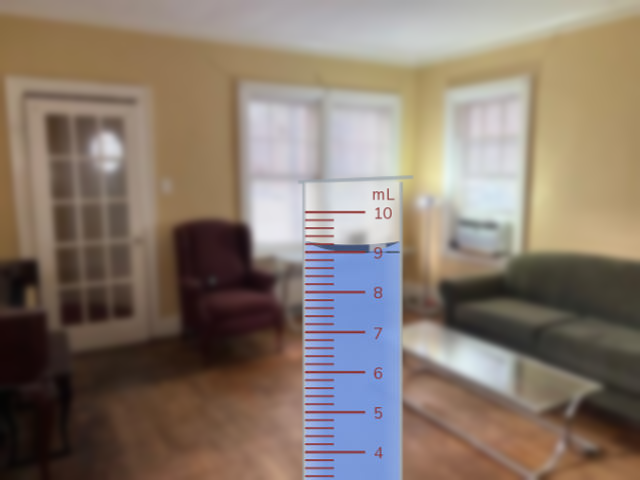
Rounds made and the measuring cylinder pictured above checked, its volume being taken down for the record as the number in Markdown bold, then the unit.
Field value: **9** mL
